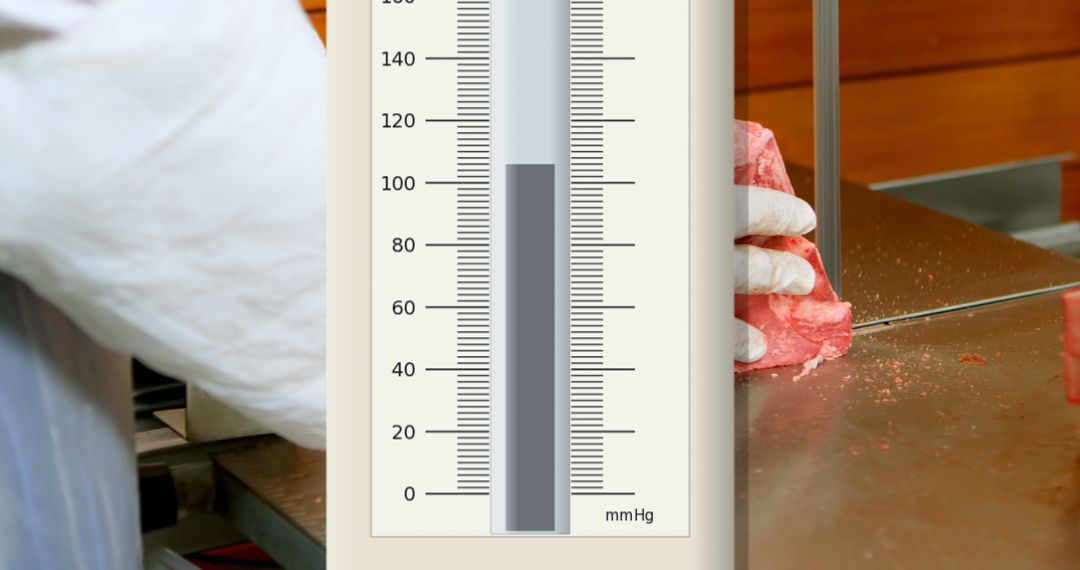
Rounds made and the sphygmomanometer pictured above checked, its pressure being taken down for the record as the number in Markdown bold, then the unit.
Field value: **106** mmHg
